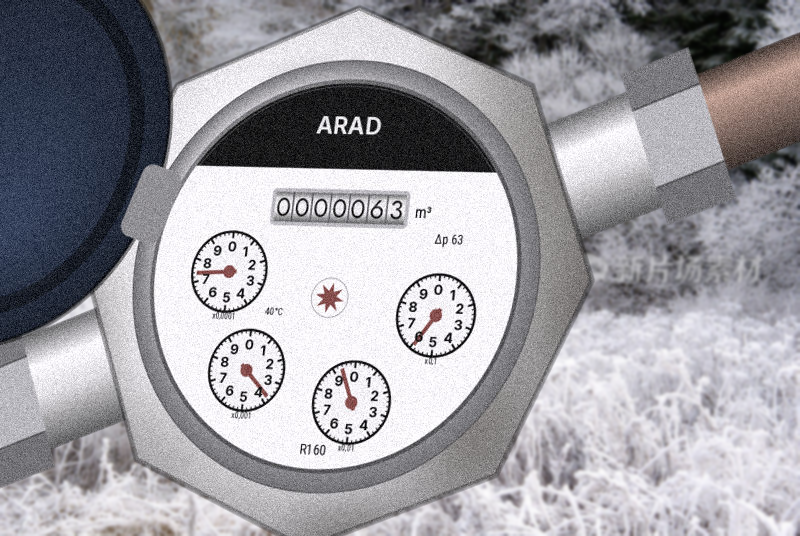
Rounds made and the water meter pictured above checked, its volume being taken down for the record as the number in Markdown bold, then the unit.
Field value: **63.5937** m³
